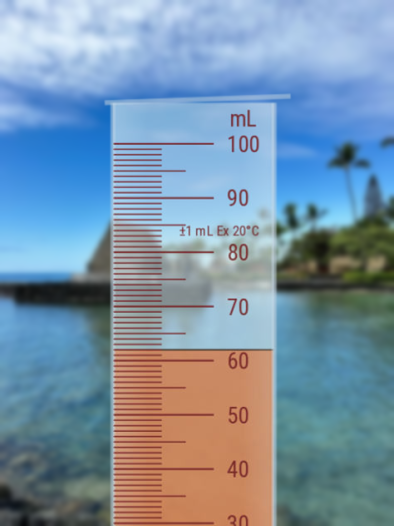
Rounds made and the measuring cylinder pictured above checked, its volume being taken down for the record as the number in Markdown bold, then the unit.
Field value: **62** mL
